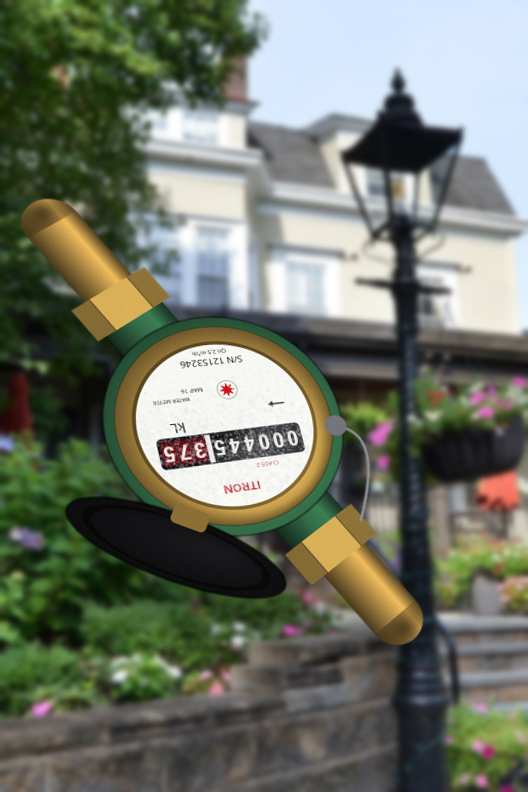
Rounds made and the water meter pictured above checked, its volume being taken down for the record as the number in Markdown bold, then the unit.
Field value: **445.375** kL
